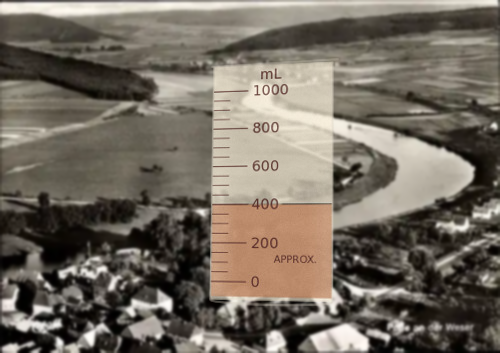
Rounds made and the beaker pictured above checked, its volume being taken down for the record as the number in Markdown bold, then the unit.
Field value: **400** mL
